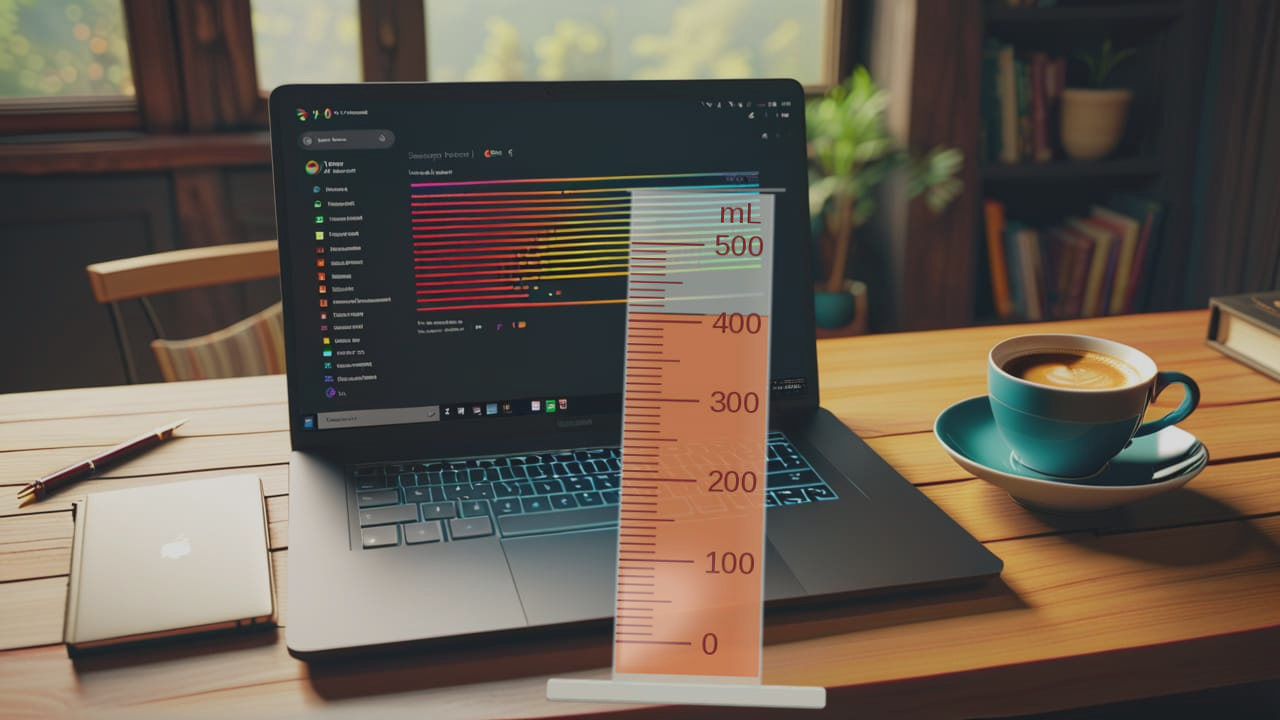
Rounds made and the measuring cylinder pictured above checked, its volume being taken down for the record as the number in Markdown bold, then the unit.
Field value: **410** mL
